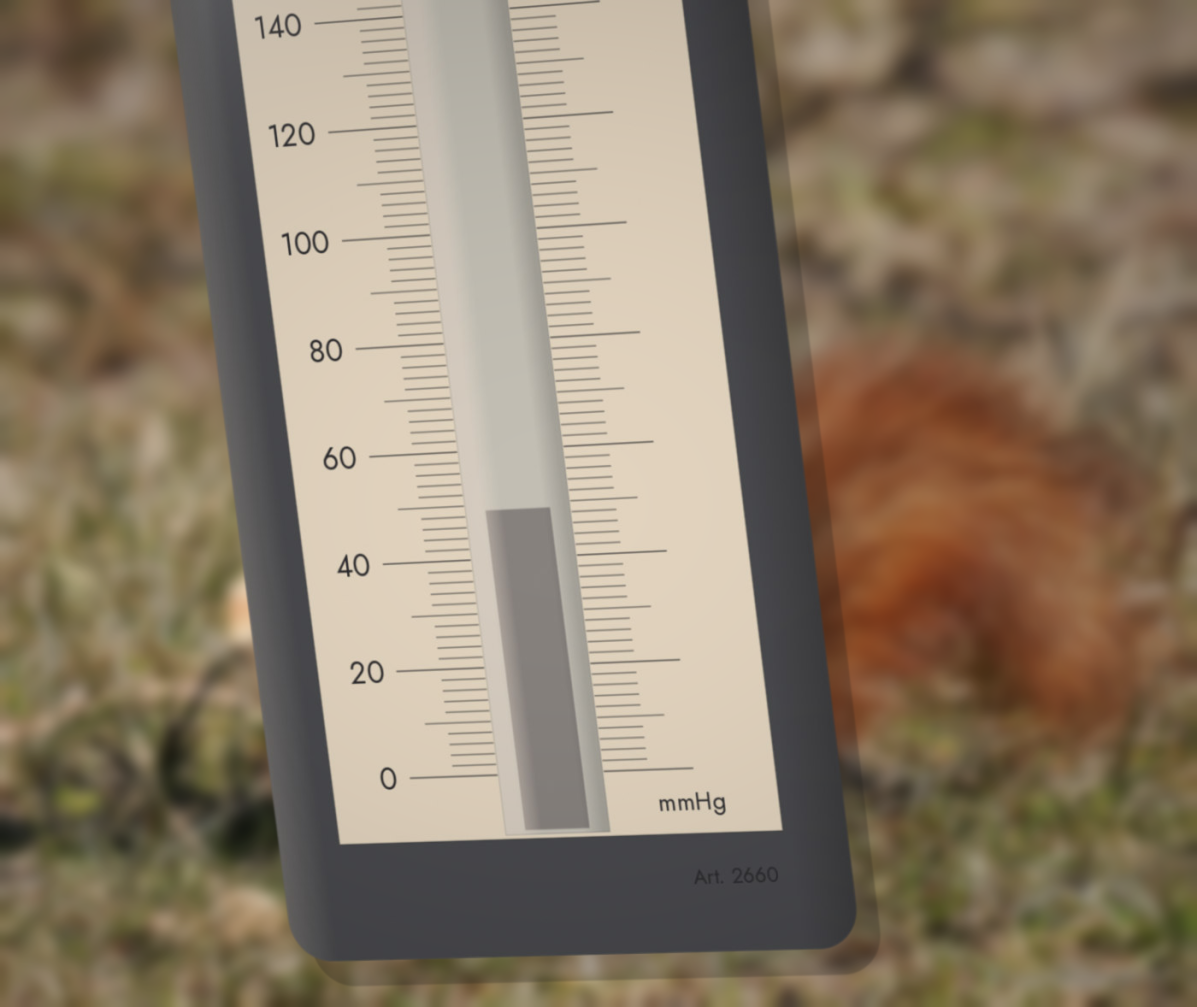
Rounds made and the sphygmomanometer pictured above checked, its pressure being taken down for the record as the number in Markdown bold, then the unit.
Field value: **49** mmHg
